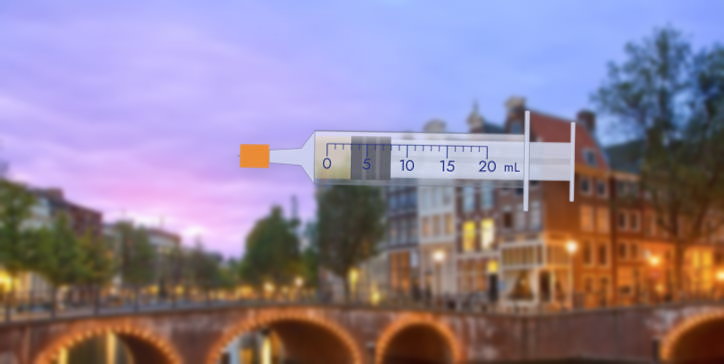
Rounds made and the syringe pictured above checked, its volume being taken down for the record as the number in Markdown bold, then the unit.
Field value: **3** mL
